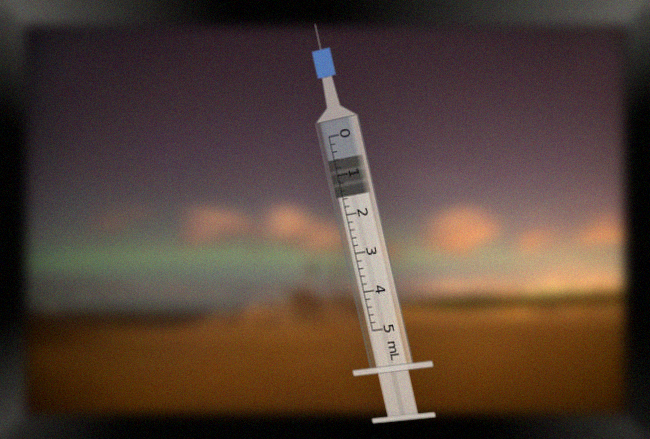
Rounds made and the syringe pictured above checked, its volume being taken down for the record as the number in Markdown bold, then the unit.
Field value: **0.6** mL
